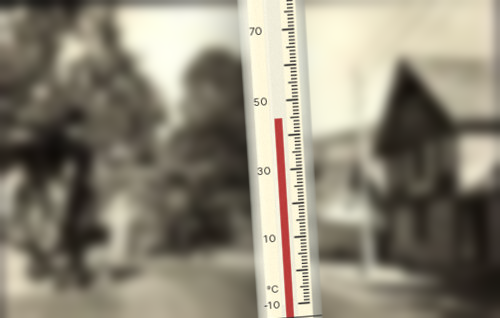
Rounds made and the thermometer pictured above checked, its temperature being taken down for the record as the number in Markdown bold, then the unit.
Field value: **45** °C
